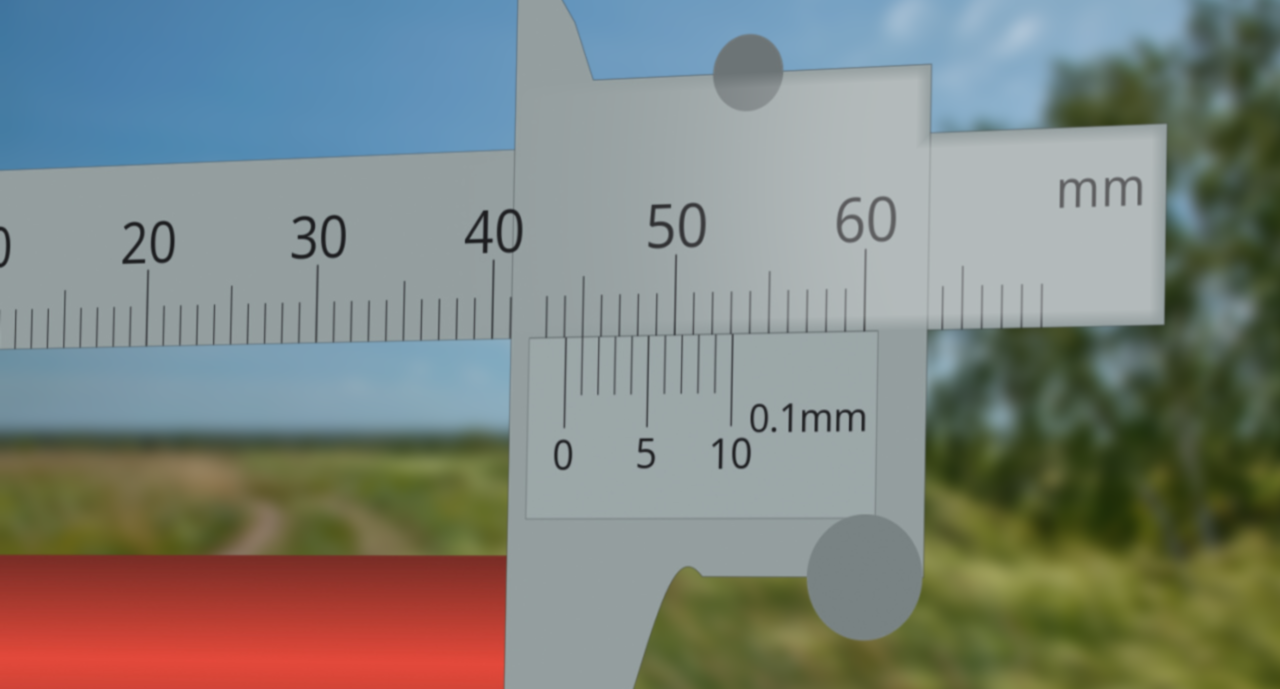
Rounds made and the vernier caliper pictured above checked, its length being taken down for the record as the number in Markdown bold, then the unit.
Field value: **44.1** mm
